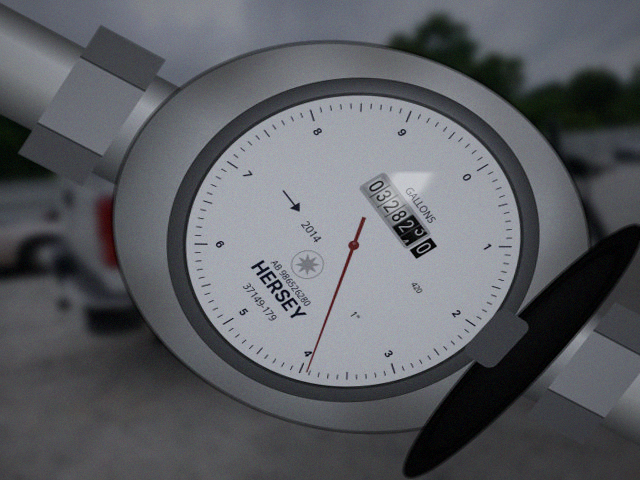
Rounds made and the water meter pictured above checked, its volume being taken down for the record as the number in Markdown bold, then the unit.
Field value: **328233.9** gal
